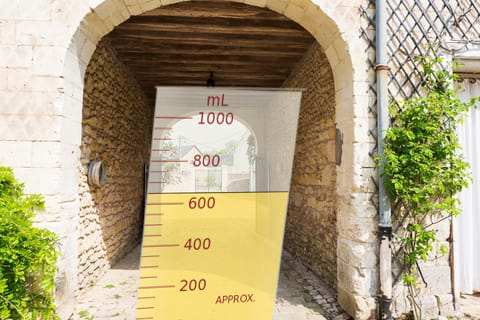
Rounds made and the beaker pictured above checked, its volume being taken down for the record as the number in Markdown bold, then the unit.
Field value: **650** mL
